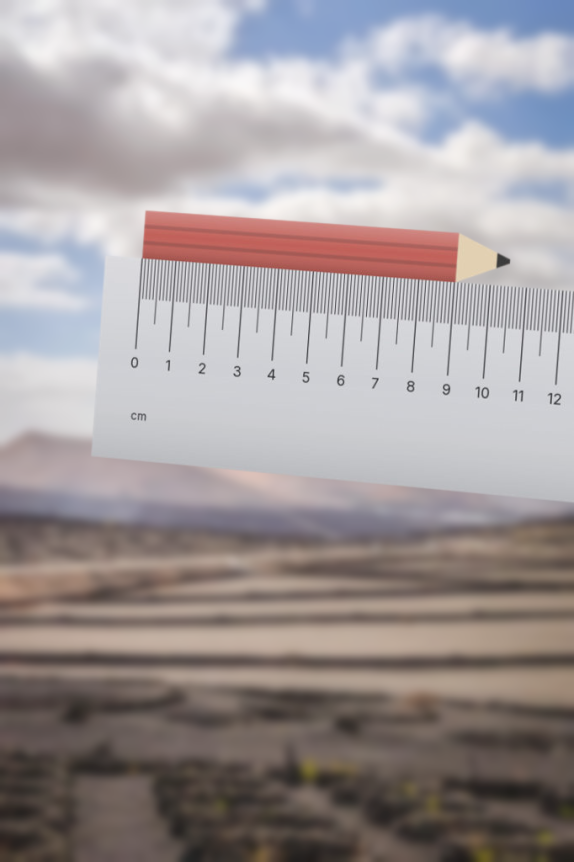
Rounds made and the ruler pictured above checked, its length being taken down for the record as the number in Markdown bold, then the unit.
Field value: **10.5** cm
